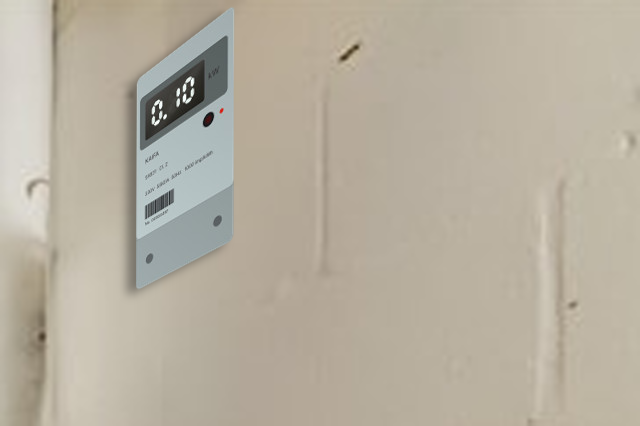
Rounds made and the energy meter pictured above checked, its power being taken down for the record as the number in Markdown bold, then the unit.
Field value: **0.10** kW
